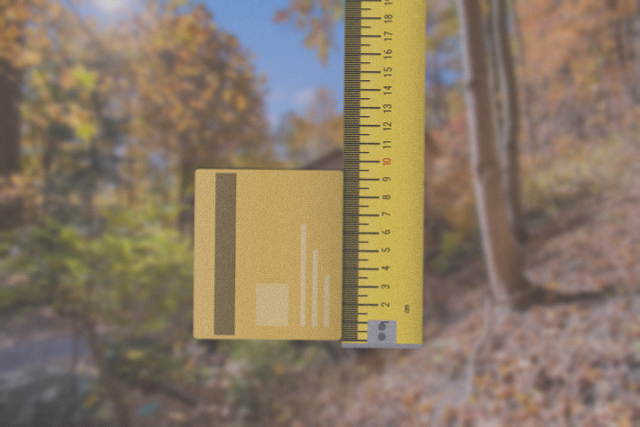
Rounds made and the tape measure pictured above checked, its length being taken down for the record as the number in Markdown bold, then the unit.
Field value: **9.5** cm
